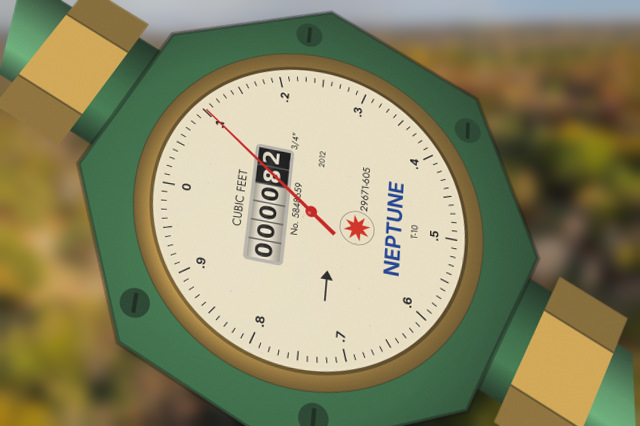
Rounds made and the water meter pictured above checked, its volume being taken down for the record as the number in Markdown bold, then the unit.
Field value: **82.10** ft³
